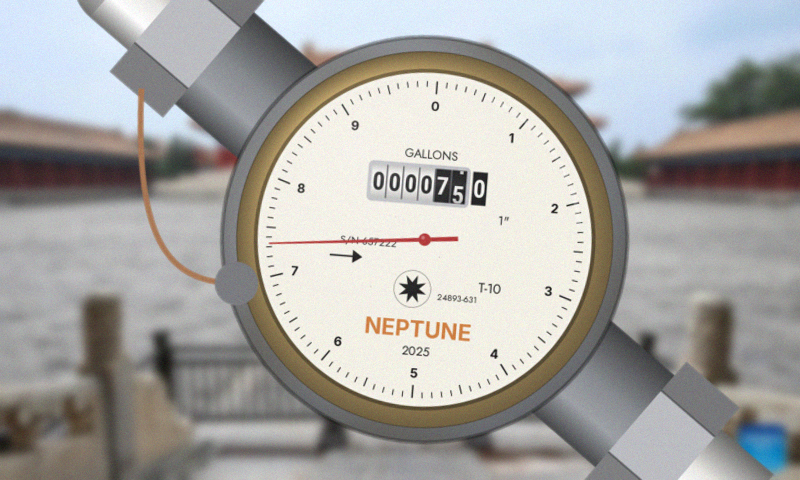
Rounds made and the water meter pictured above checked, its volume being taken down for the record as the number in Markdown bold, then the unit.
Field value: **747.3** gal
